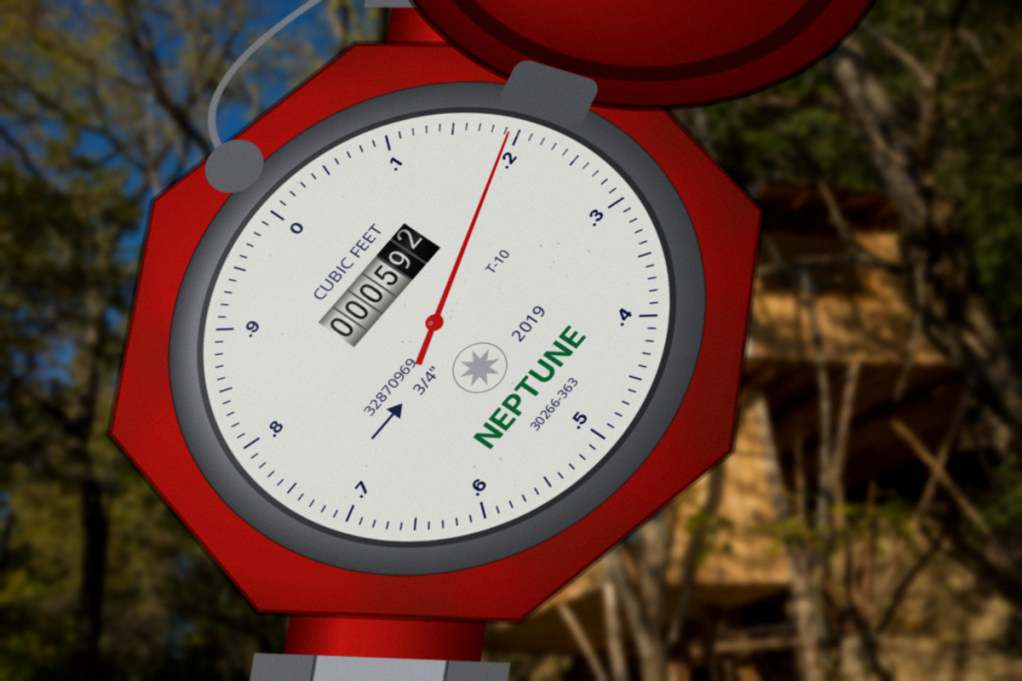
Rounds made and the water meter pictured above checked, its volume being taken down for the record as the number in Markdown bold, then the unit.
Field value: **592.19** ft³
